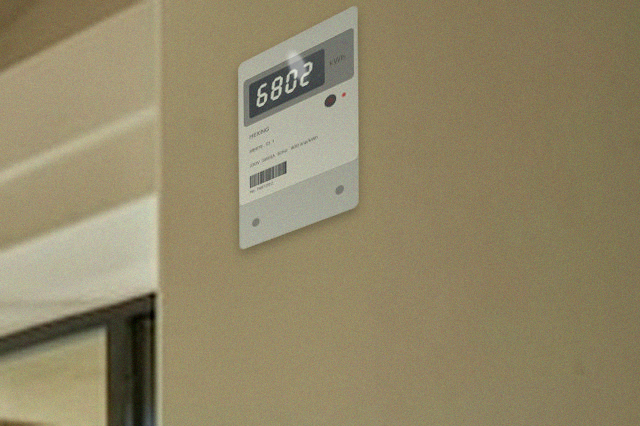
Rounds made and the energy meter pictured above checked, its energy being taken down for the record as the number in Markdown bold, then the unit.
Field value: **6802** kWh
